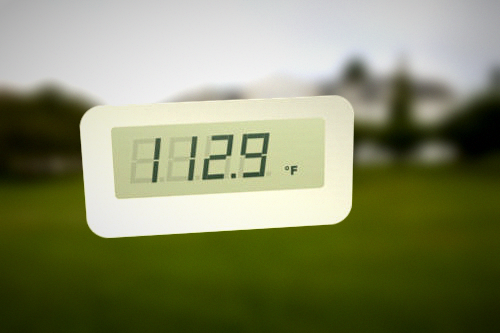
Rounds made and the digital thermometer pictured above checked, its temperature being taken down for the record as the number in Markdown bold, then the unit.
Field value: **112.9** °F
